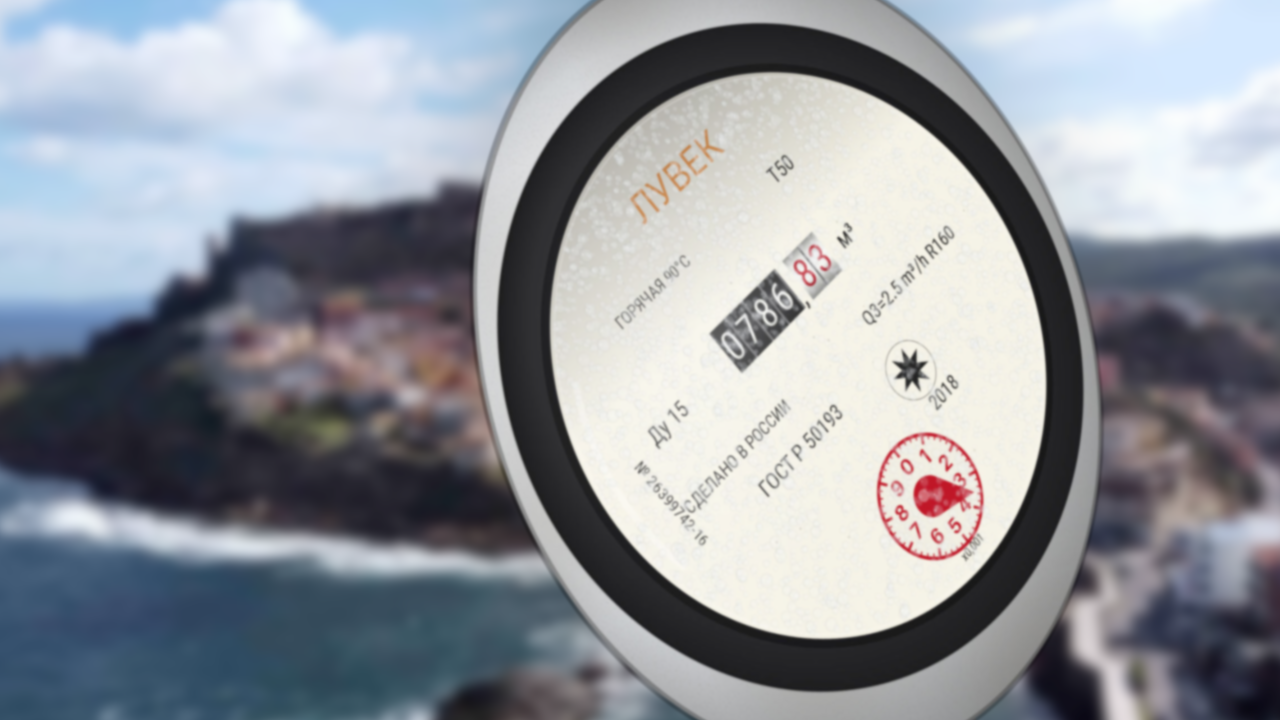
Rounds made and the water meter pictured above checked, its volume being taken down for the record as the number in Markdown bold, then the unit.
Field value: **786.833** m³
